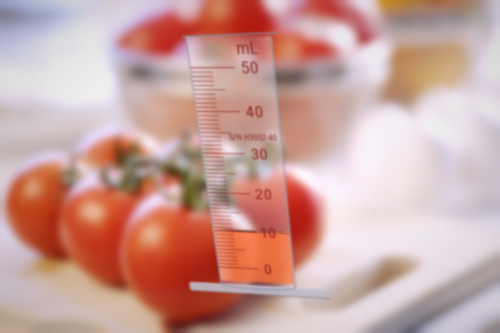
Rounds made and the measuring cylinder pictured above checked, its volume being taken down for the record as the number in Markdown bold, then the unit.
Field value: **10** mL
